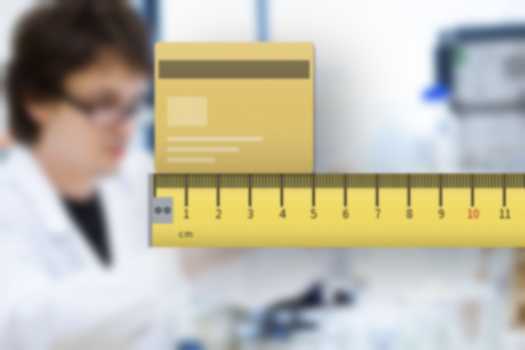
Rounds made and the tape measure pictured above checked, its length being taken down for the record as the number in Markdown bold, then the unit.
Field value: **5** cm
